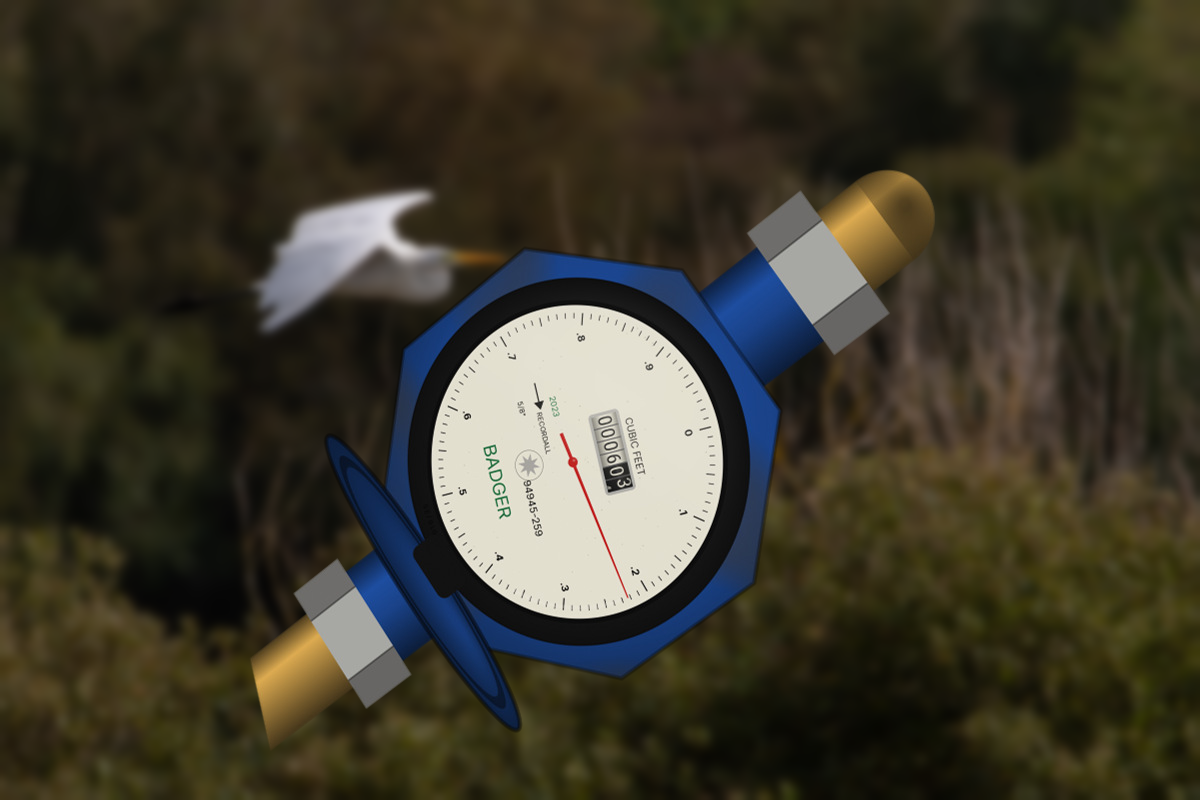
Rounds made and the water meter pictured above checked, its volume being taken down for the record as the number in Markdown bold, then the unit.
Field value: **603.22** ft³
